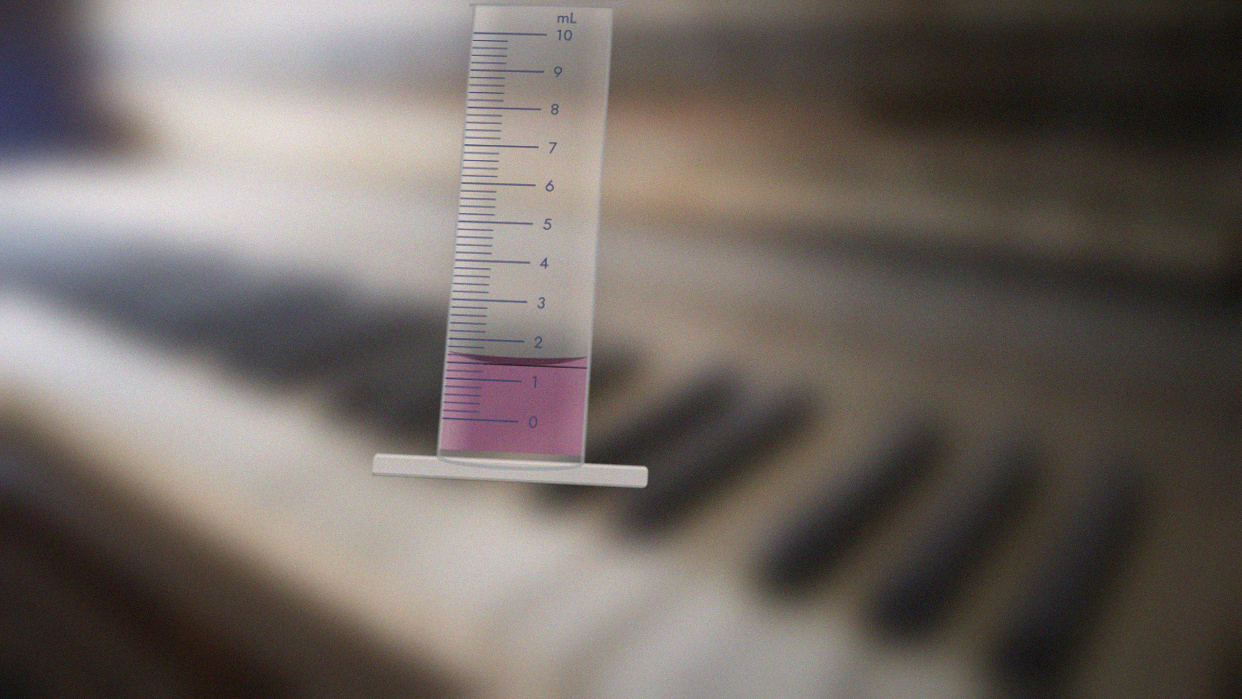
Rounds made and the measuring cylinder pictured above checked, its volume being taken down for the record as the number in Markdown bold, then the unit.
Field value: **1.4** mL
